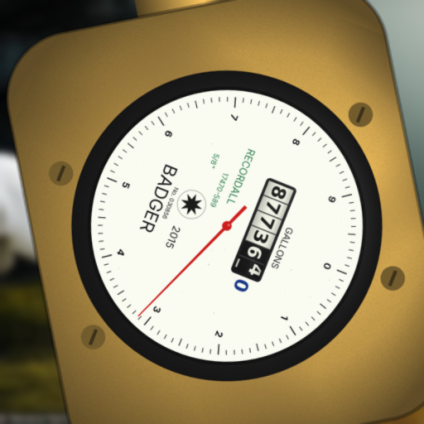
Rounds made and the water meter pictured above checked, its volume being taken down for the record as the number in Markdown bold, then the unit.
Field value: **8773643.1** gal
